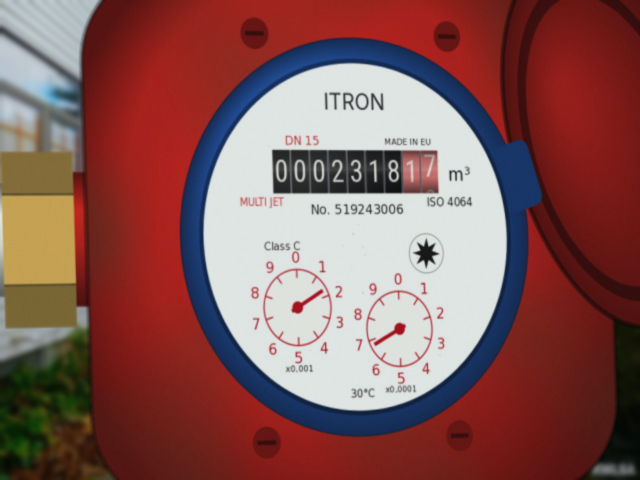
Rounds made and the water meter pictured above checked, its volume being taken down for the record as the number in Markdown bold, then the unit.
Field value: **2318.1716** m³
